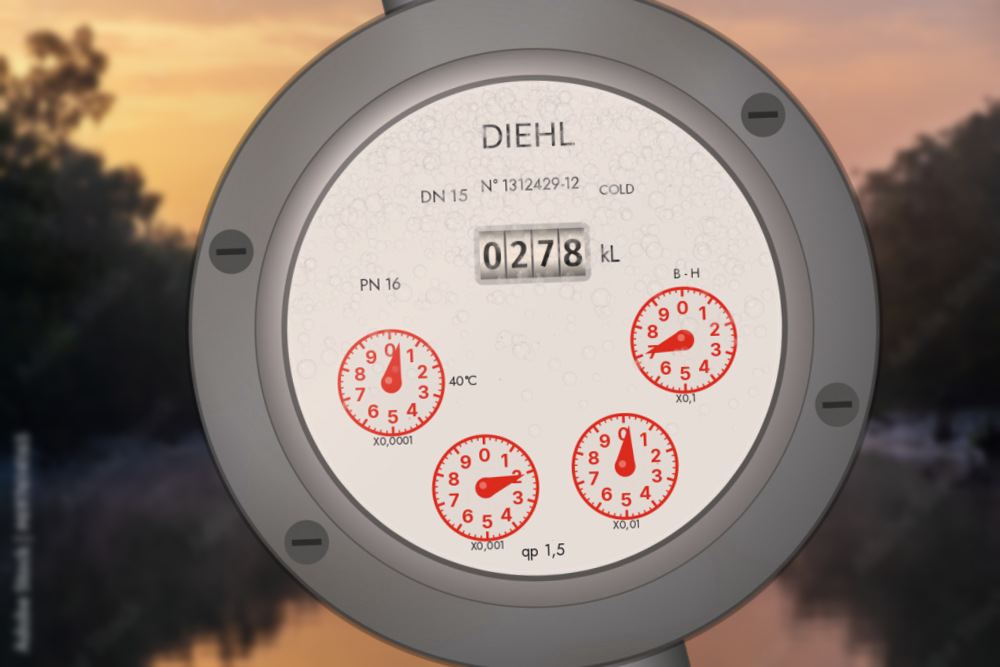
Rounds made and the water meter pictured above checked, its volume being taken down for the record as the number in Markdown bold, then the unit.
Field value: **278.7020** kL
